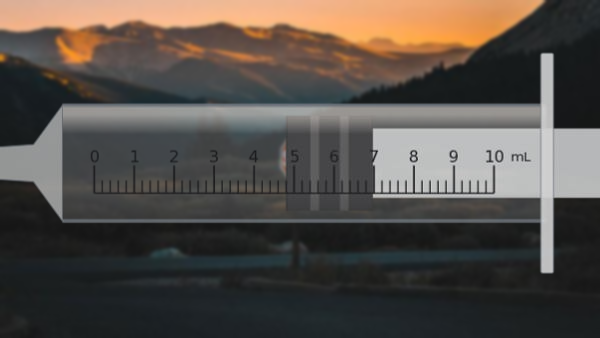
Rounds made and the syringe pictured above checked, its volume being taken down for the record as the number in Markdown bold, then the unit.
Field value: **4.8** mL
